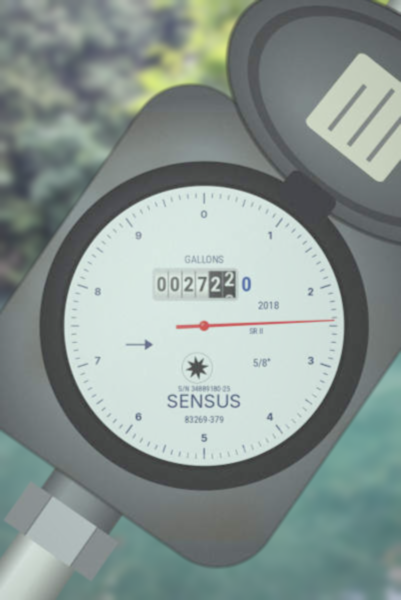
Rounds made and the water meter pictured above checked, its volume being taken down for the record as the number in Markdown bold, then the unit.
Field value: **27222.4** gal
